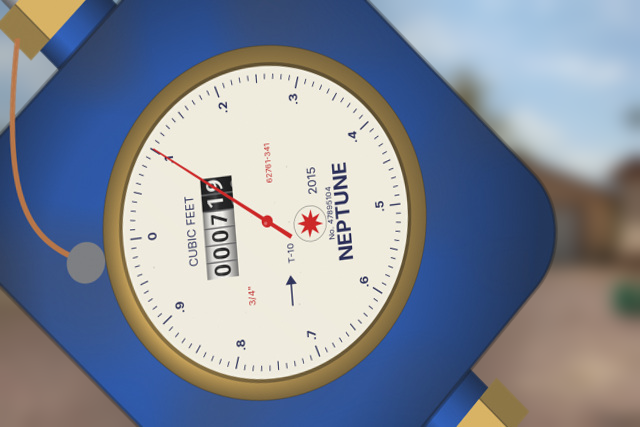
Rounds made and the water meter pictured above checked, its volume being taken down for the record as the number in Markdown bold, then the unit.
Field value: **719.10** ft³
